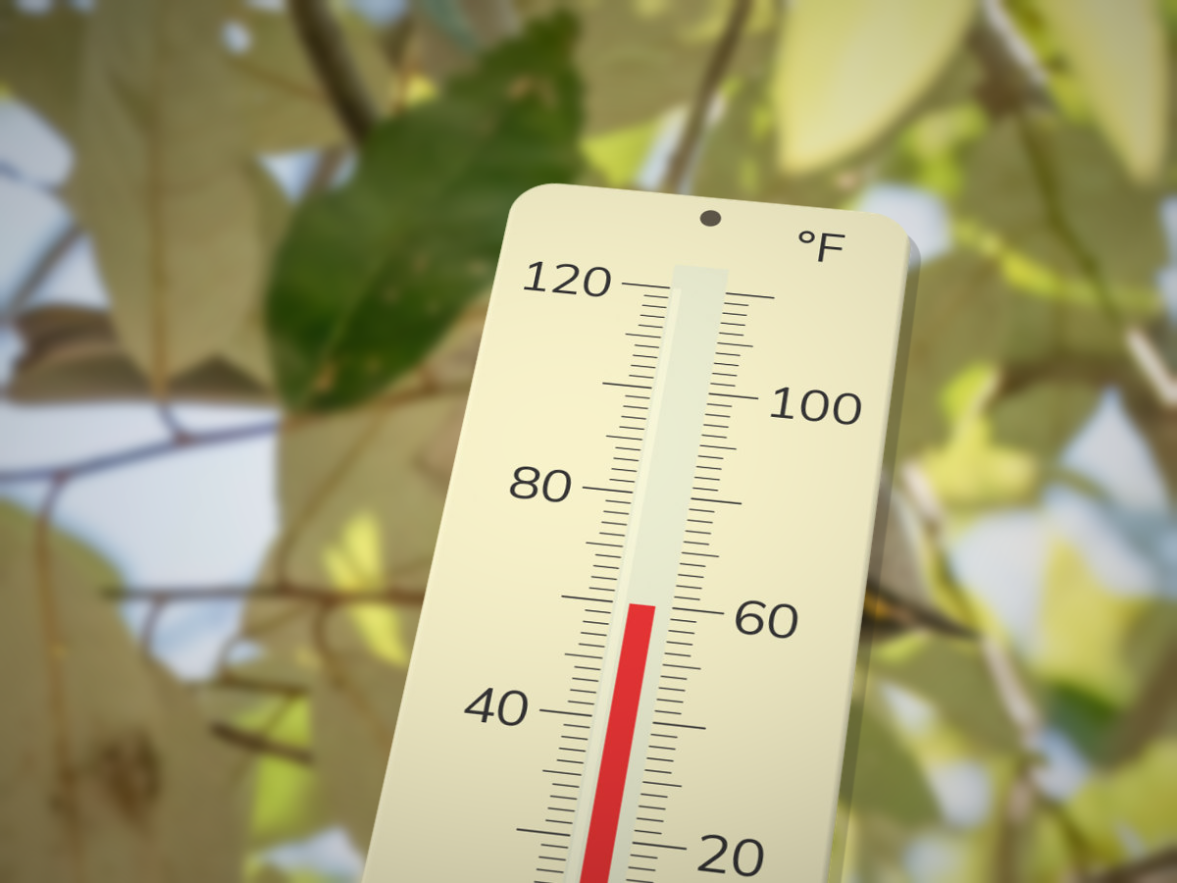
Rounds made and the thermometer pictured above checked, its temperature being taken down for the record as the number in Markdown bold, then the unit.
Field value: **60** °F
